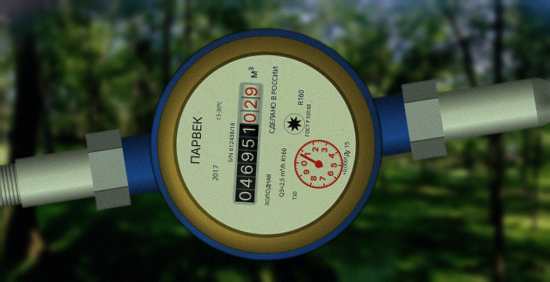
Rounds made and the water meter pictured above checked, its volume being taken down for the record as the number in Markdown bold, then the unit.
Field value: **46951.0290** m³
